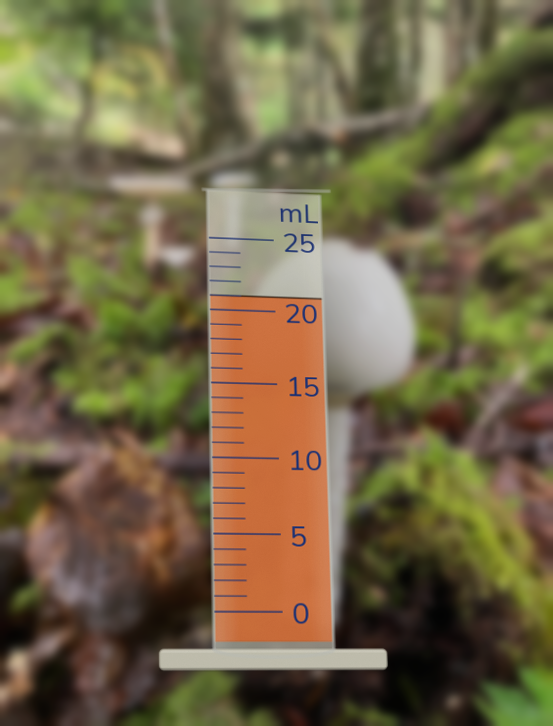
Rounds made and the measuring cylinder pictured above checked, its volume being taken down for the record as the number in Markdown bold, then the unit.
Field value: **21** mL
